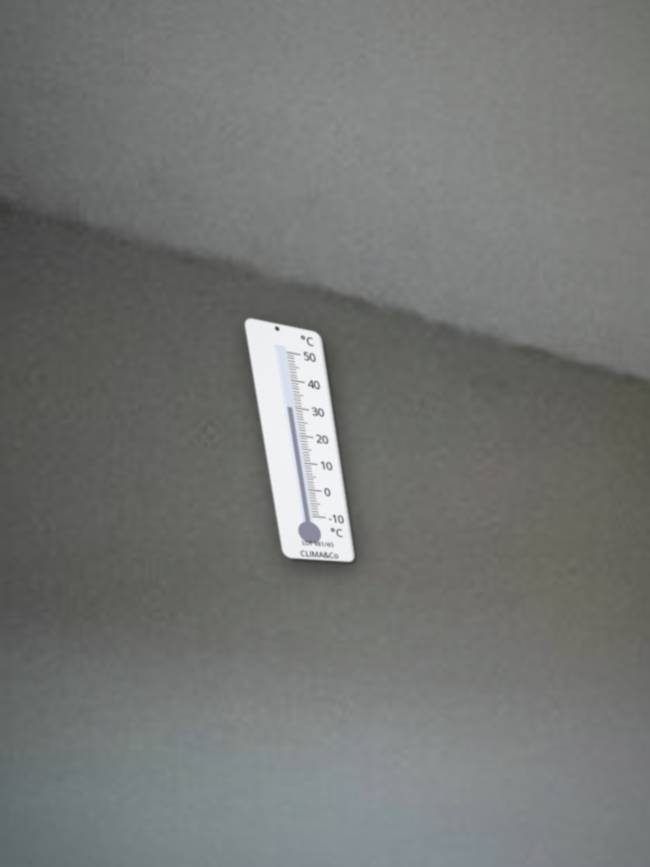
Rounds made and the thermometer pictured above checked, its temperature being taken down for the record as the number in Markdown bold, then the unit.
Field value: **30** °C
